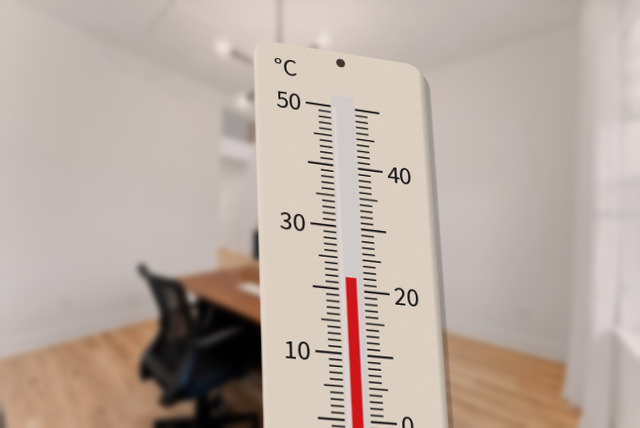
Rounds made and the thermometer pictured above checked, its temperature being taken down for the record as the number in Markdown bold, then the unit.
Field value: **22** °C
